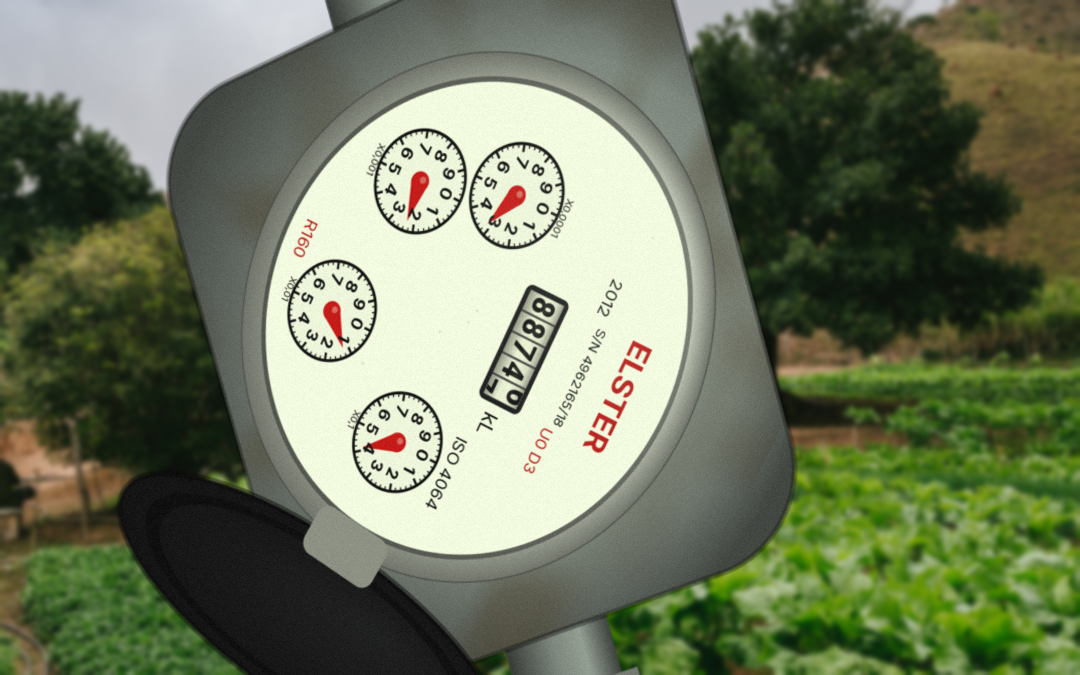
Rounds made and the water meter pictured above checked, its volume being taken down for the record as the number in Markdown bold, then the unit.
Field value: **88746.4123** kL
